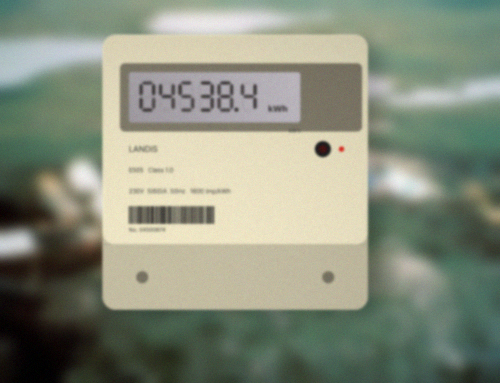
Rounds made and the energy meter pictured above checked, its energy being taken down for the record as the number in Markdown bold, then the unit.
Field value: **4538.4** kWh
